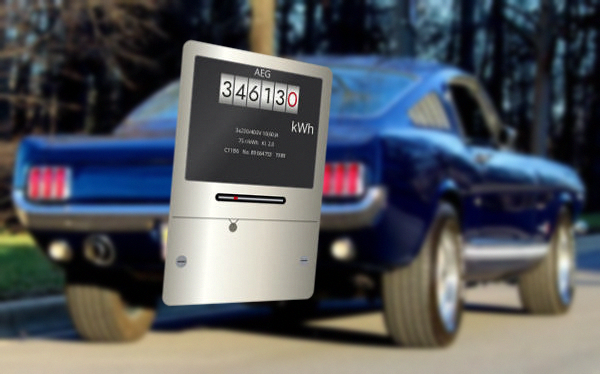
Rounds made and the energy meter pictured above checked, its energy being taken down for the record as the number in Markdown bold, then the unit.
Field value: **34613.0** kWh
